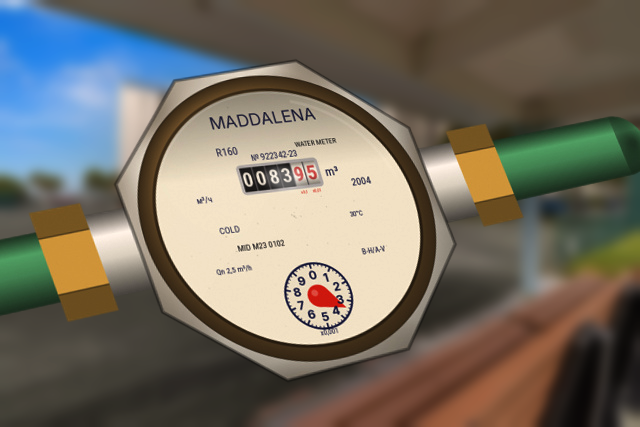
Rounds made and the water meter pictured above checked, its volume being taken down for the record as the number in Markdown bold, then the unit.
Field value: **83.953** m³
